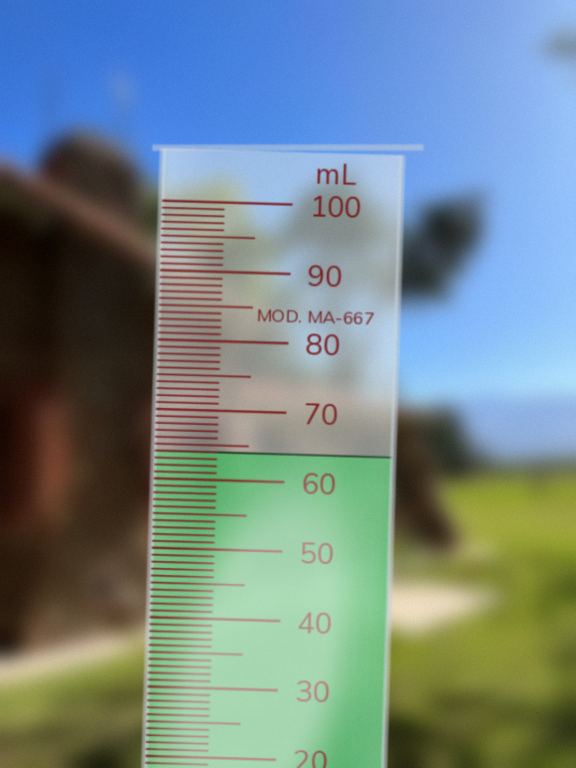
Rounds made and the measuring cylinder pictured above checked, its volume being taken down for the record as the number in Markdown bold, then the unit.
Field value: **64** mL
